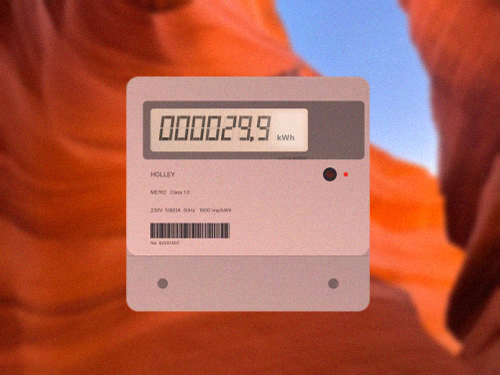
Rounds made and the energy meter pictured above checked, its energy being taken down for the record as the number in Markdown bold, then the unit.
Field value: **29.9** kWh
